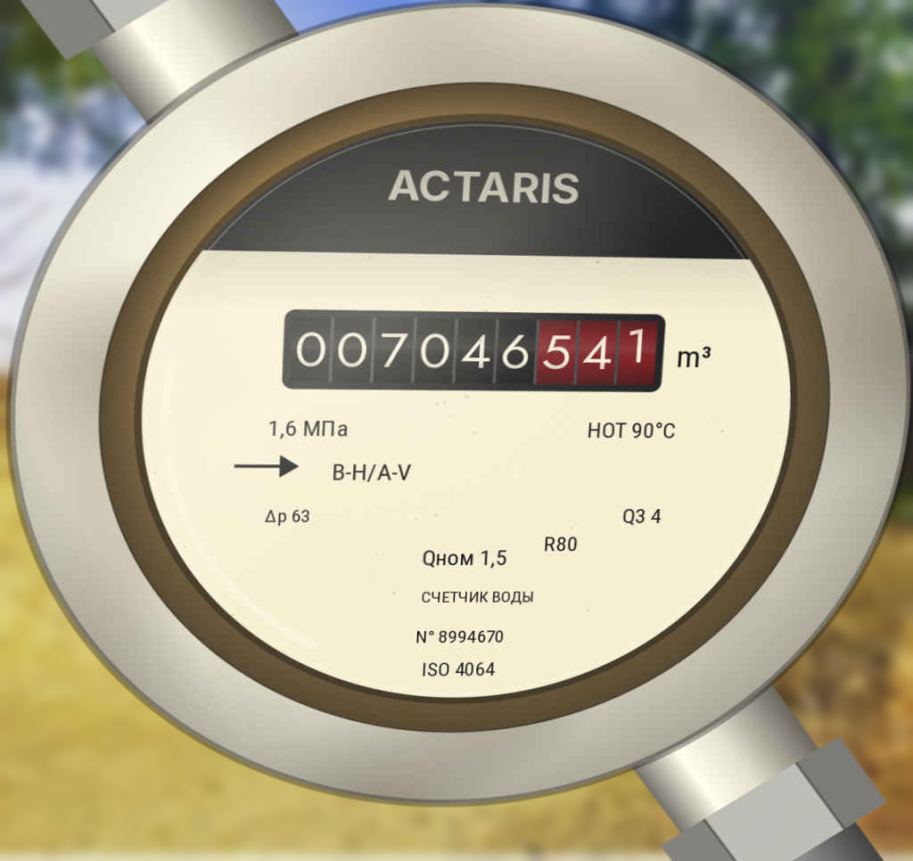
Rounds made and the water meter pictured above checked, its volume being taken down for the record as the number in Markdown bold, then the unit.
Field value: **7046.541** m³
